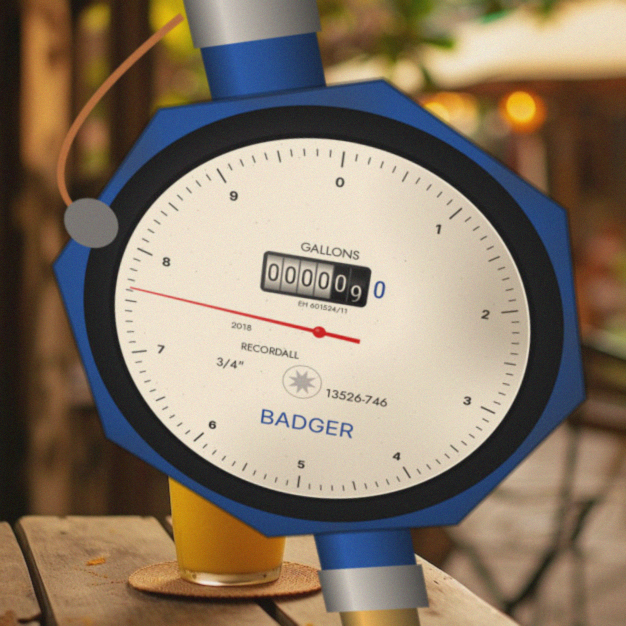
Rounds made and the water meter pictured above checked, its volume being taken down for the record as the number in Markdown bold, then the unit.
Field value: **87.6** gal
